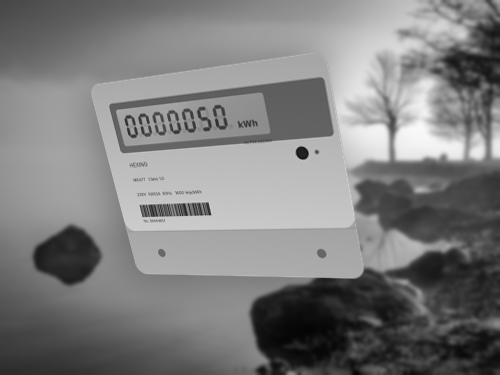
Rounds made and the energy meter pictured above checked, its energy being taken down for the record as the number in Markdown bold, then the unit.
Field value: **50** kWh
